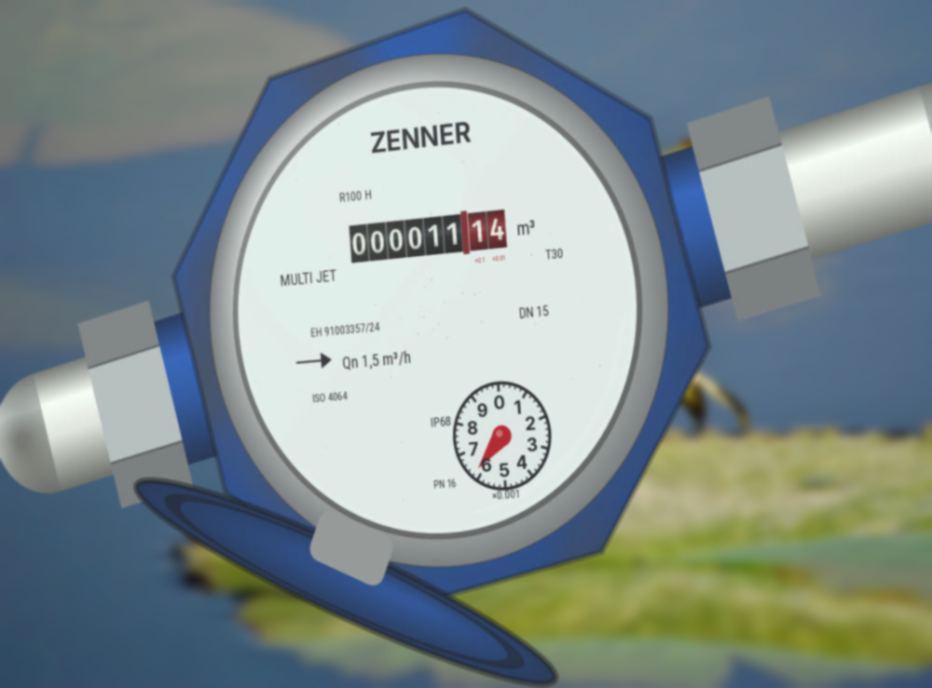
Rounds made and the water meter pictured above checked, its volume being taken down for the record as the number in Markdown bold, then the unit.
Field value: **11.146** m³
